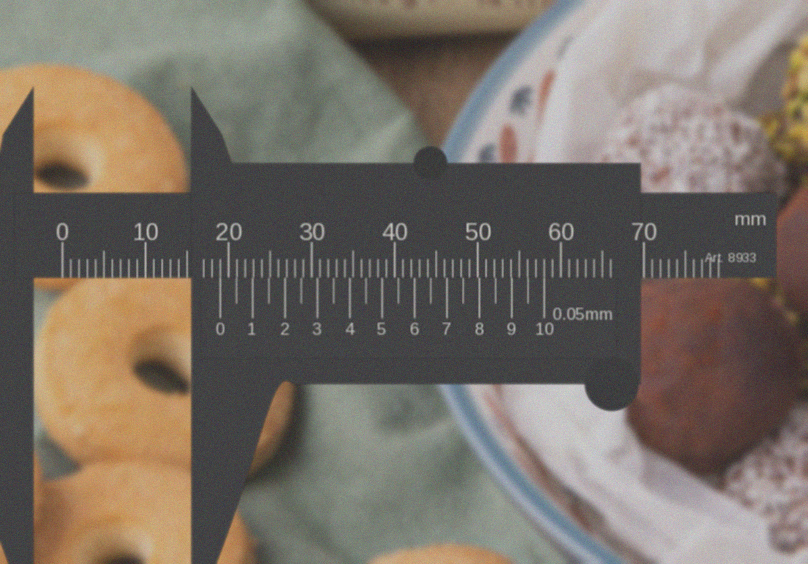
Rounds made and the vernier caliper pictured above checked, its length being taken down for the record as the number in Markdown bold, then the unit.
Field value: **19.0** mm
